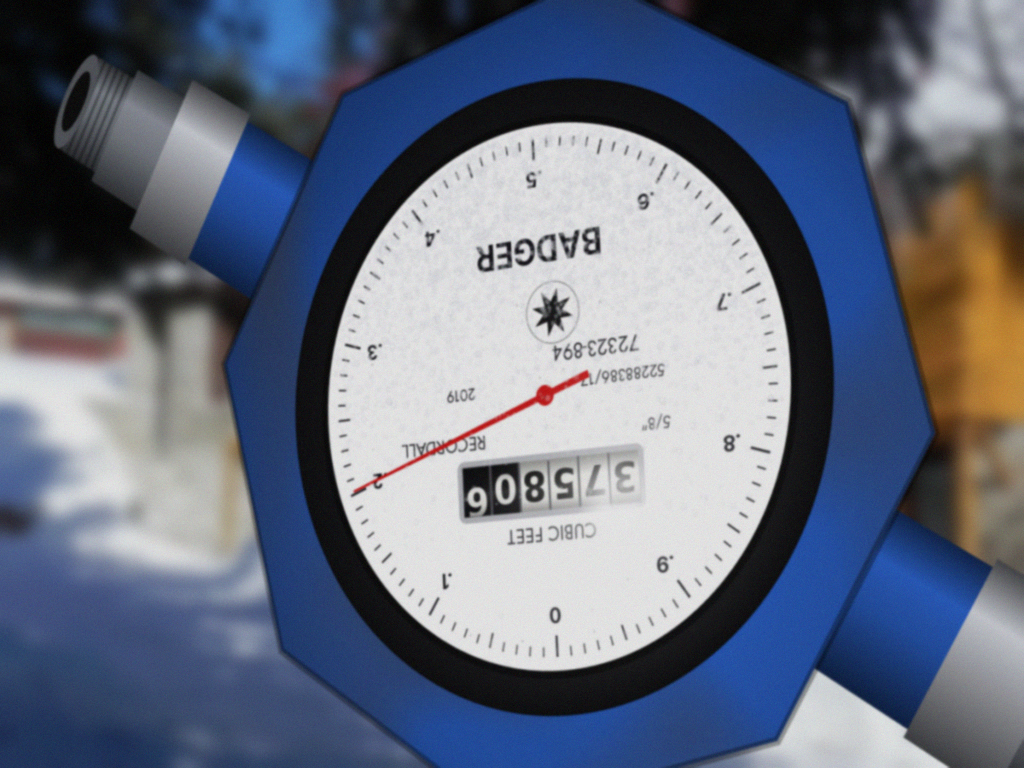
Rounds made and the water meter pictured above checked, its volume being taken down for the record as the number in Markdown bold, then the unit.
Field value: **375806.20** ft³
